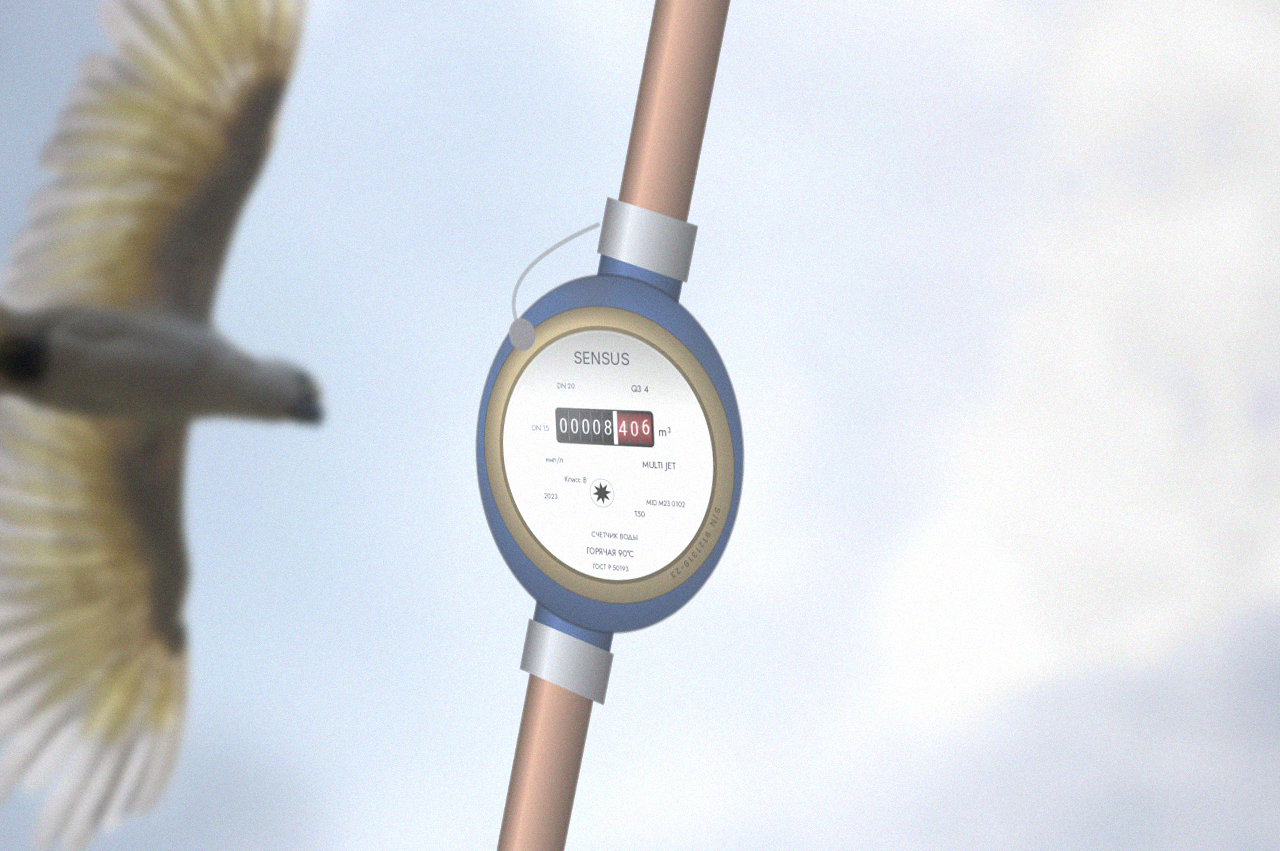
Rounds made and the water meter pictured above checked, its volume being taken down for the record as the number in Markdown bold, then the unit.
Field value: **8.406** m³
